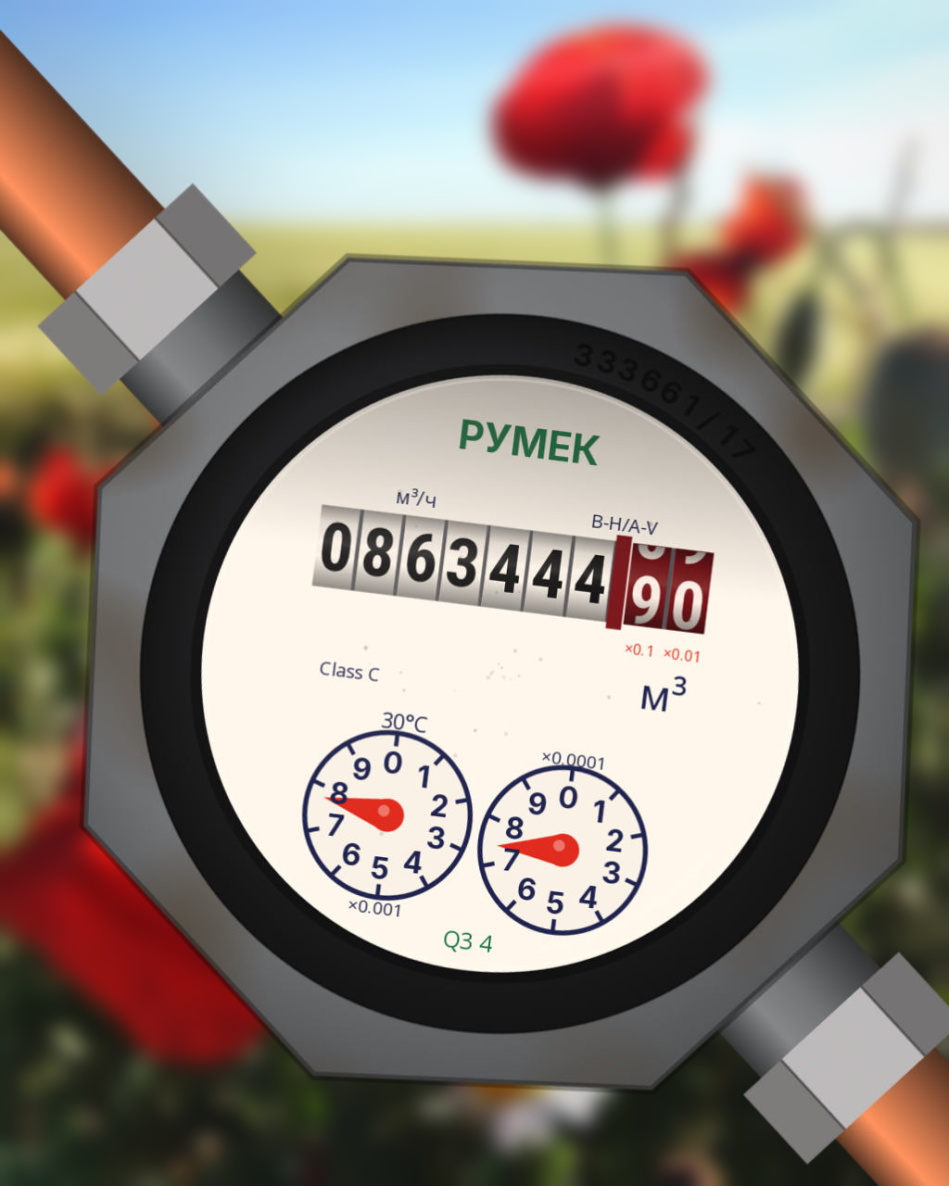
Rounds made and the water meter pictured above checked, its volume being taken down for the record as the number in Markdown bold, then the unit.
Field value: **863444.8977** m³
